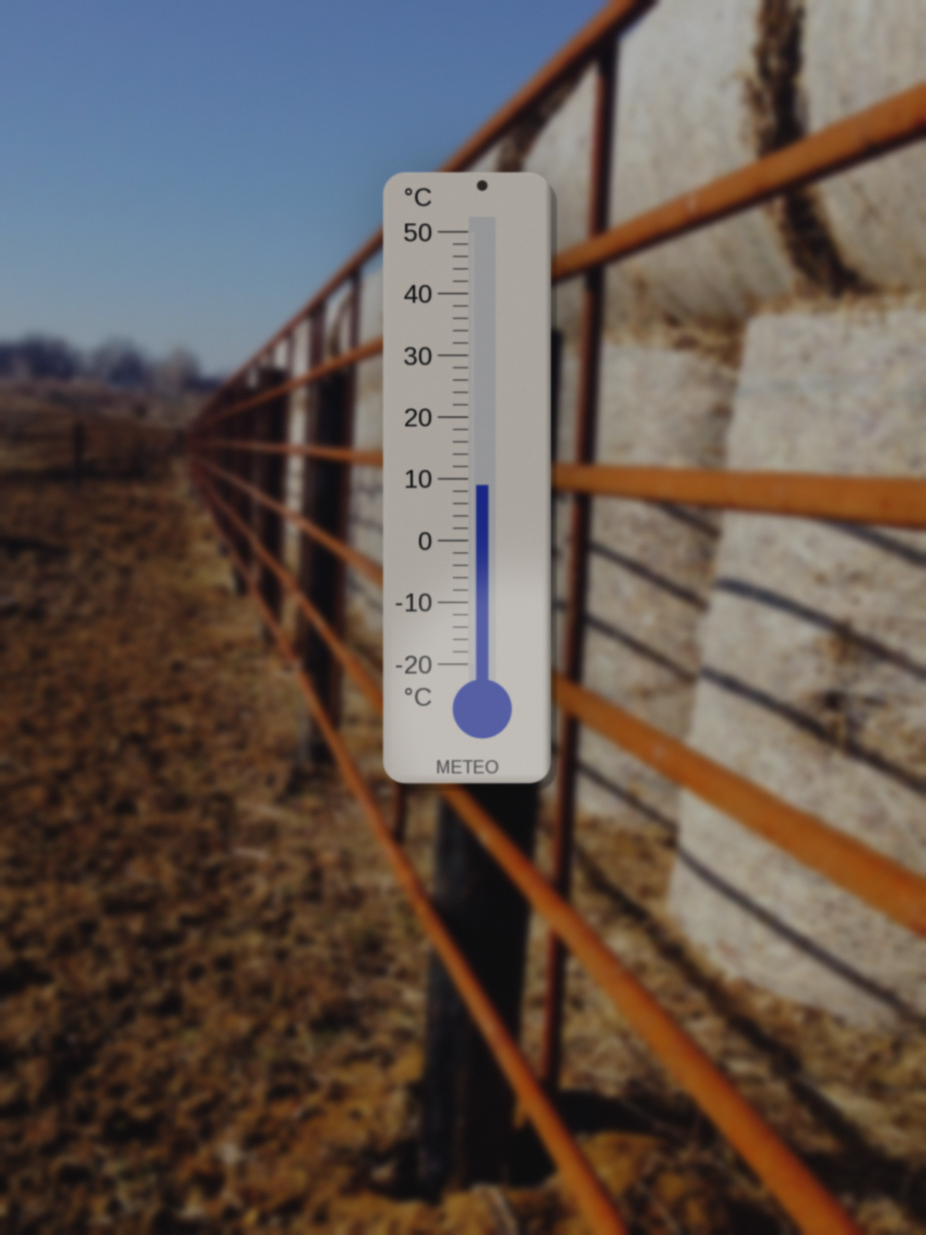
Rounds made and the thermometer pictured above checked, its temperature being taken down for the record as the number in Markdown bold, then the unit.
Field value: **9** °C
